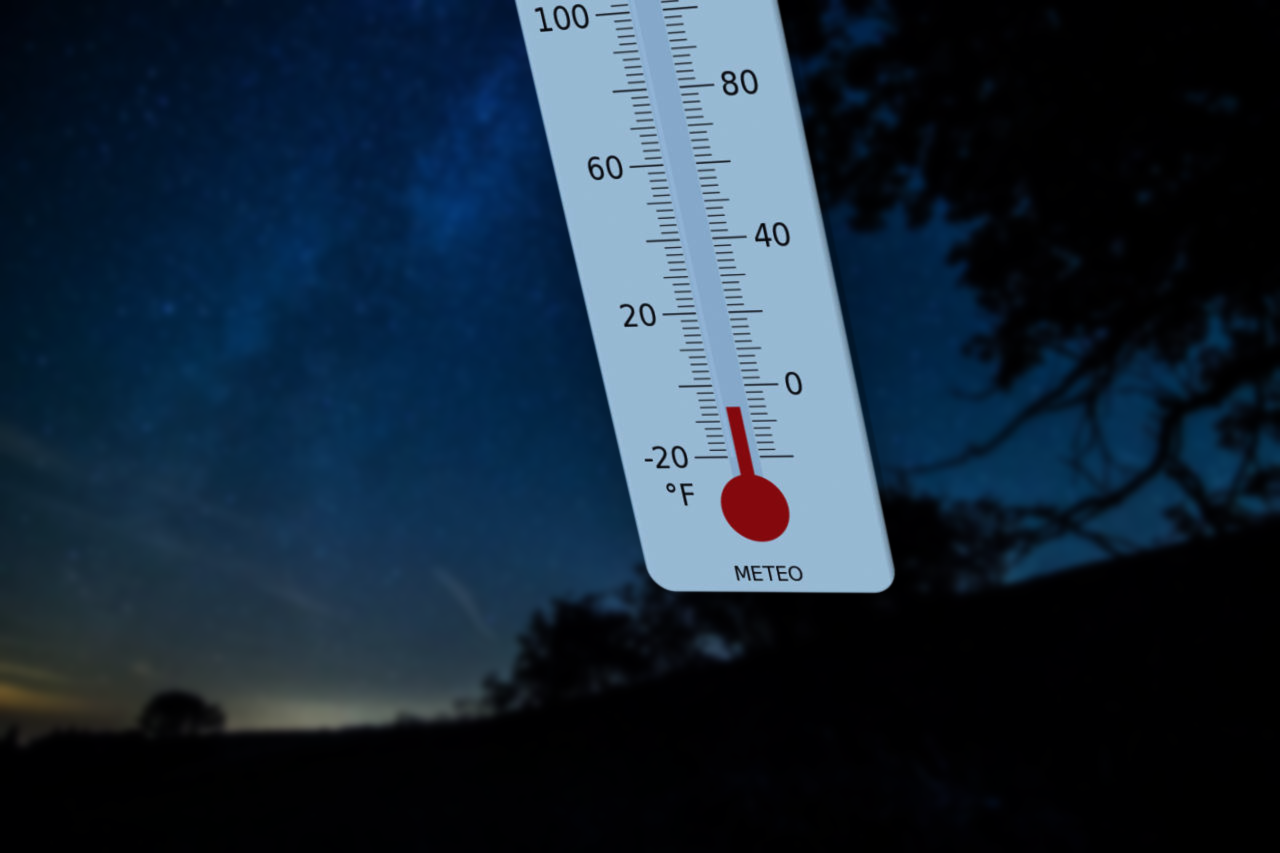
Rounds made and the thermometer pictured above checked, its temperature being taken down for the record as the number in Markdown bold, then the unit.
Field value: **-6** °F
